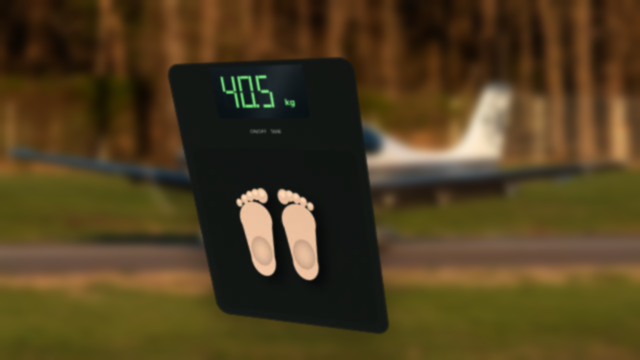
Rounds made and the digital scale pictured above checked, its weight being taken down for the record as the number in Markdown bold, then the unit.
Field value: **40.5** kg
